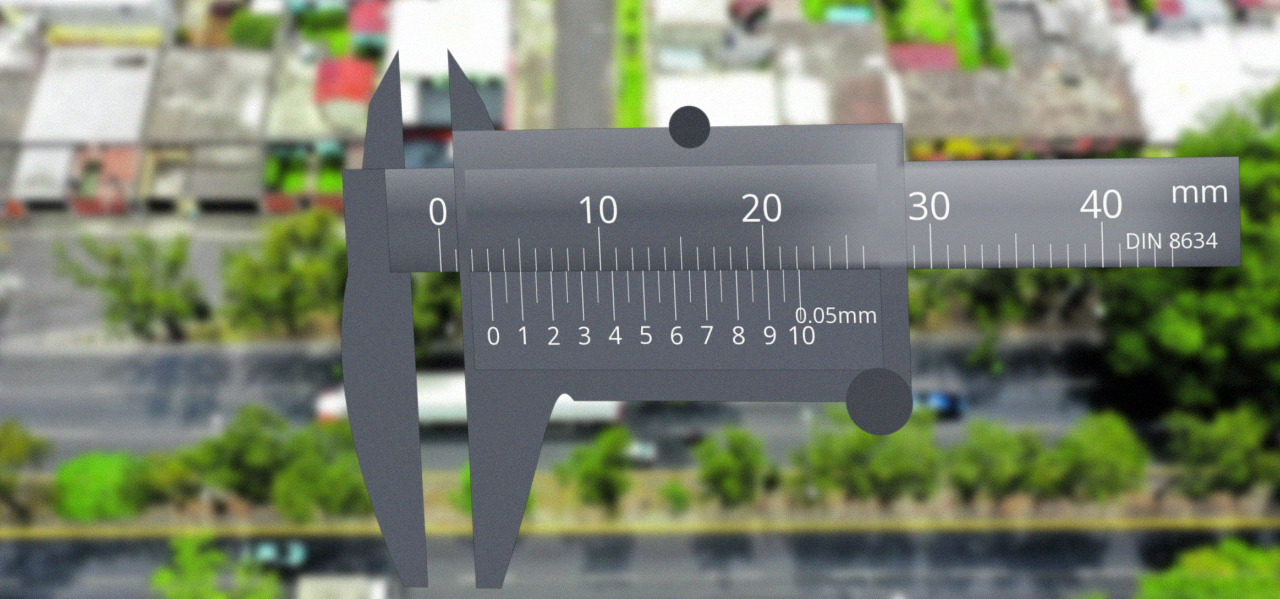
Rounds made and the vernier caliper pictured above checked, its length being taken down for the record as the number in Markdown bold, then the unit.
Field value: **3.1** mm
